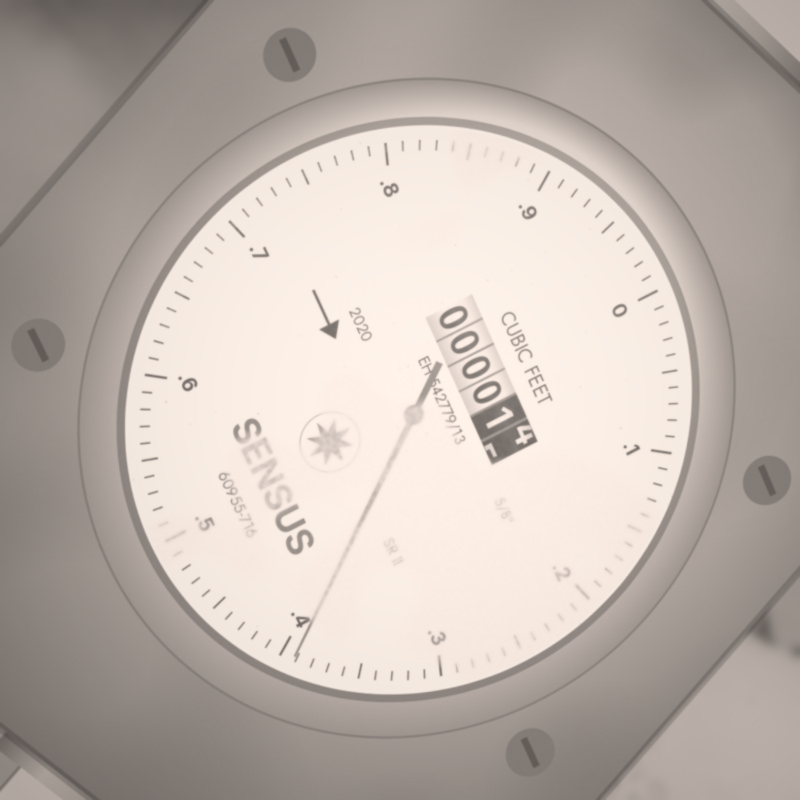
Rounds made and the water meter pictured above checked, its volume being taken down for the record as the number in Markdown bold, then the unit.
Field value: **14.39** ft³
